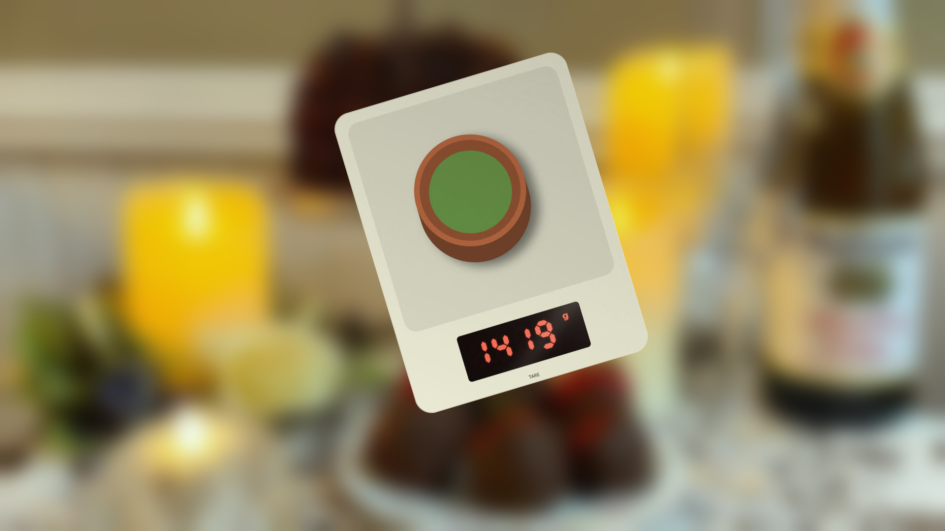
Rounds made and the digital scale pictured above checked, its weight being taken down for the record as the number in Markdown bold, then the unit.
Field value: **1419** g
